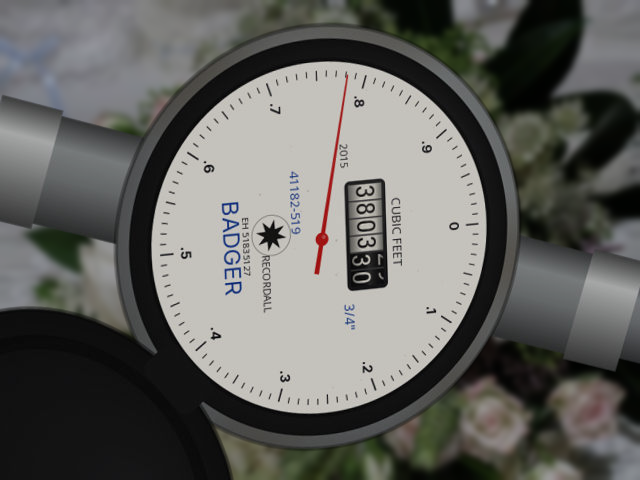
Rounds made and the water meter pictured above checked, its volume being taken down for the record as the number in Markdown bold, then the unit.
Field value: **380329.78** ft³
